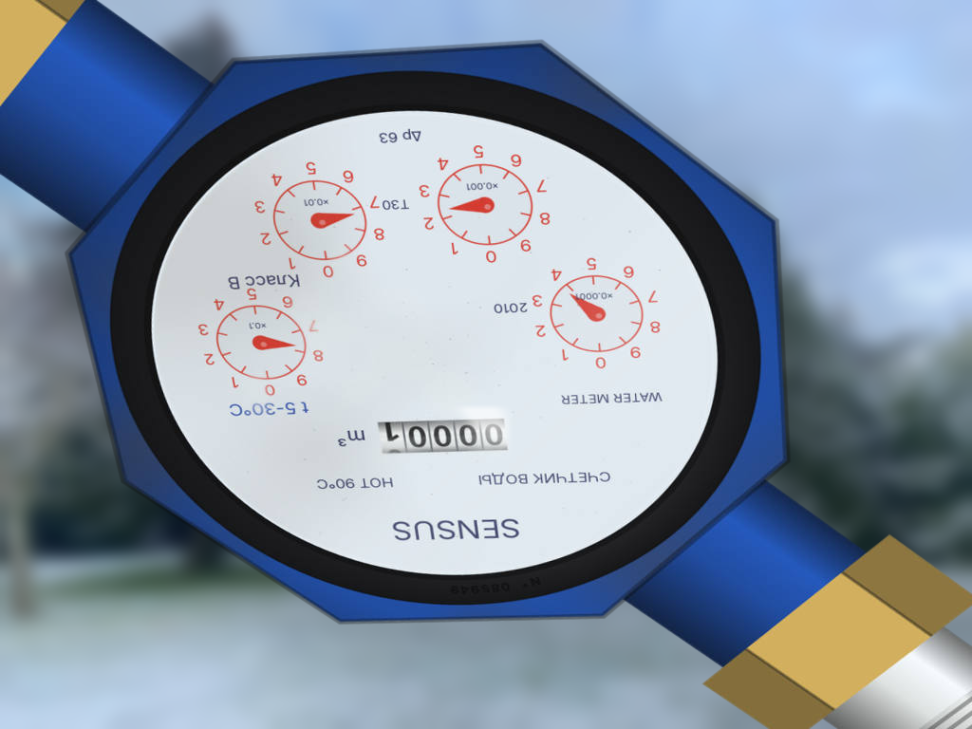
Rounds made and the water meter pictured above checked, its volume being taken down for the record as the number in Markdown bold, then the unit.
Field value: **0.7723** m³
